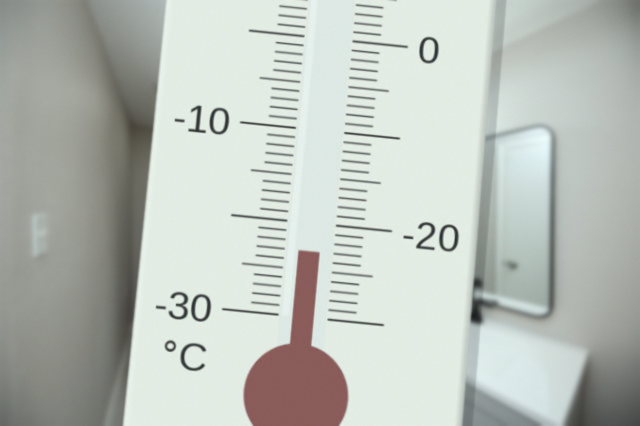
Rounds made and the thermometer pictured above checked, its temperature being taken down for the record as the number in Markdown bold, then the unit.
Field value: **-23** °C
